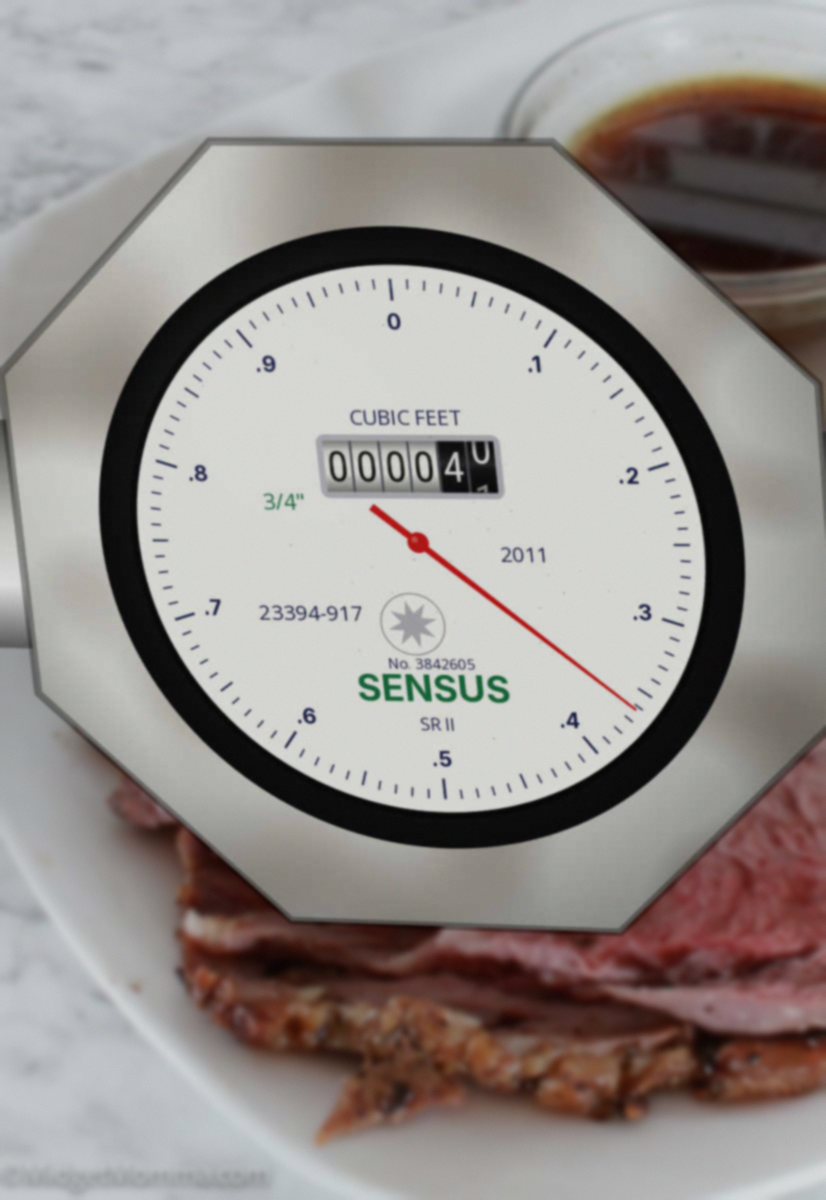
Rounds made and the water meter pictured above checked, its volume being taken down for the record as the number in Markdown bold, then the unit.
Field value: **40.36** ft³
